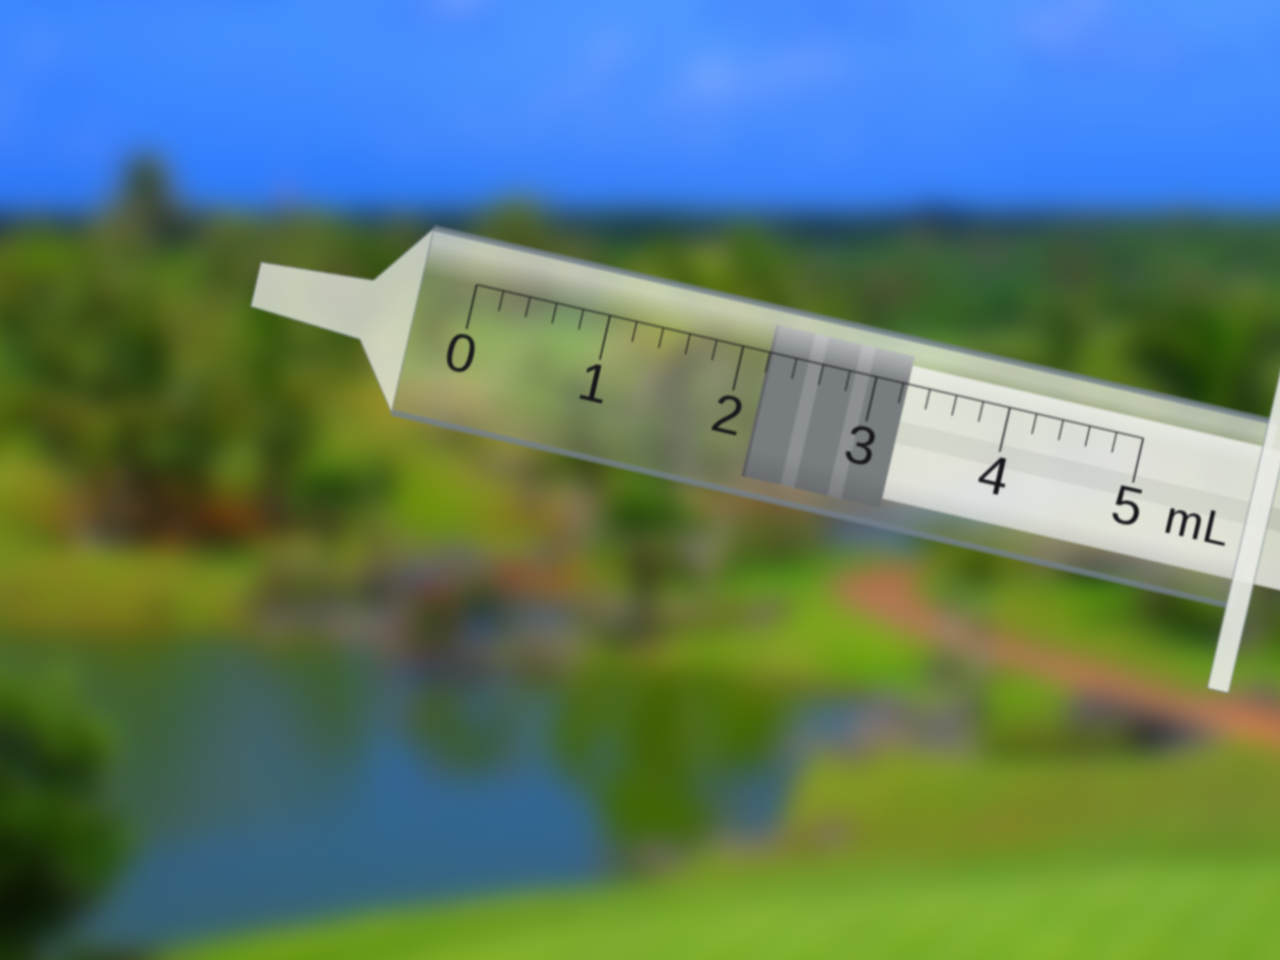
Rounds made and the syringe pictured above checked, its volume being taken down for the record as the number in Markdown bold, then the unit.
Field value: **2.2** mL
